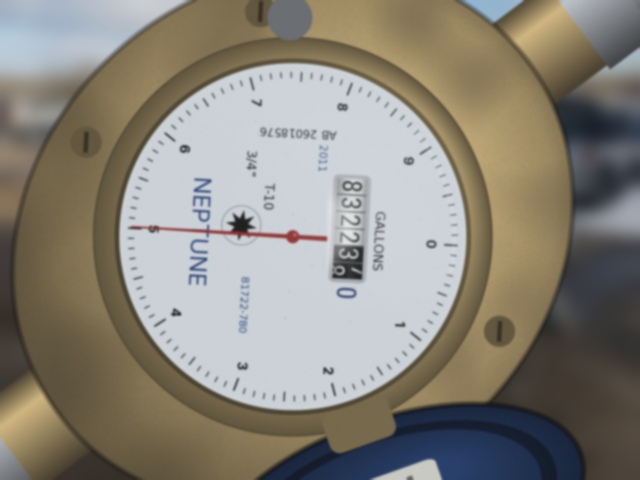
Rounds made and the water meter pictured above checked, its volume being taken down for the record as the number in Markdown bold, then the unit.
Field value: **8322375.0** gal
